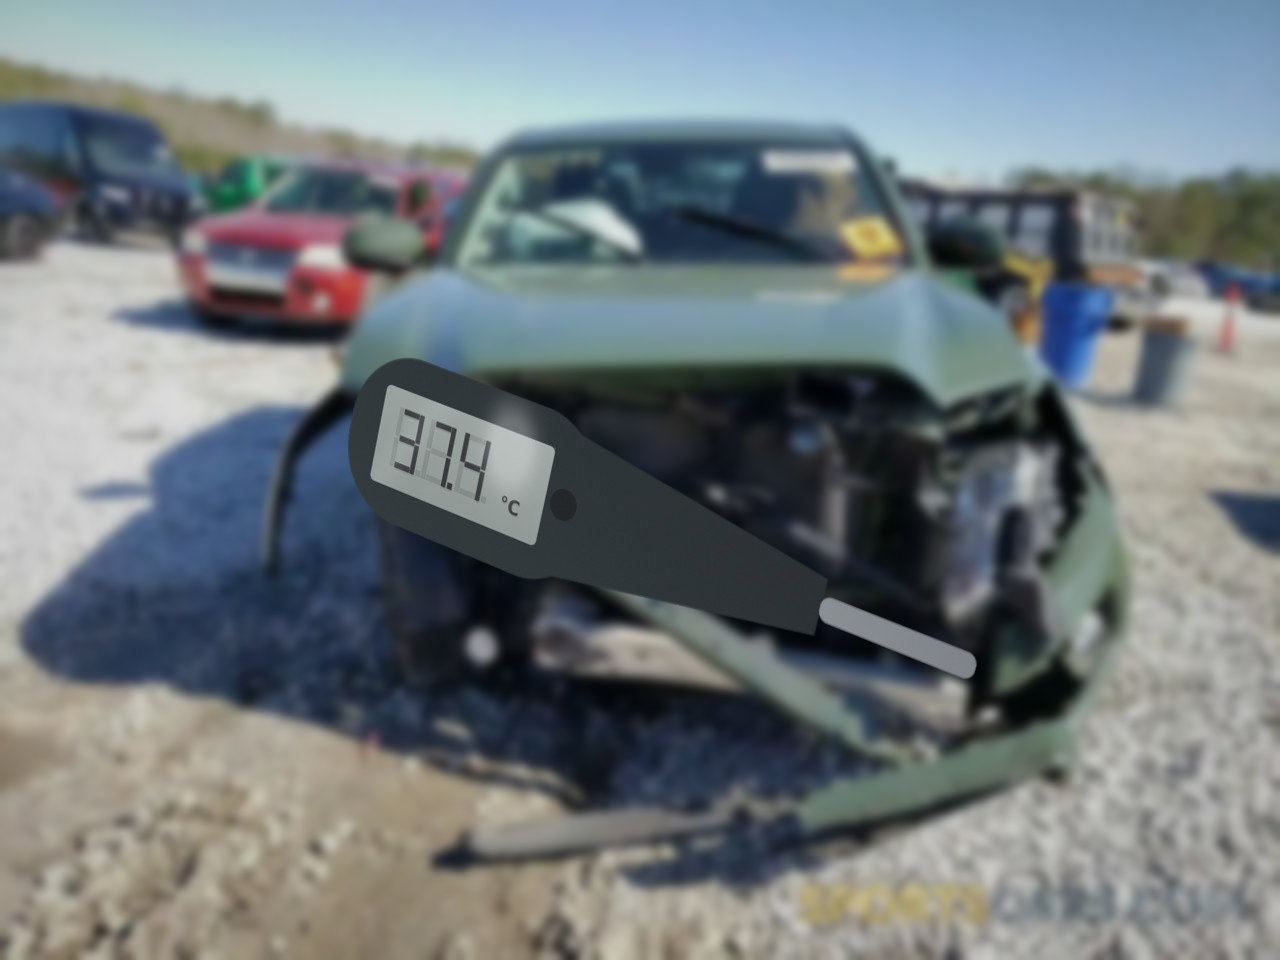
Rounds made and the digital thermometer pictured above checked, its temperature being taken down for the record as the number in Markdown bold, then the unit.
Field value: **37.4** °C
